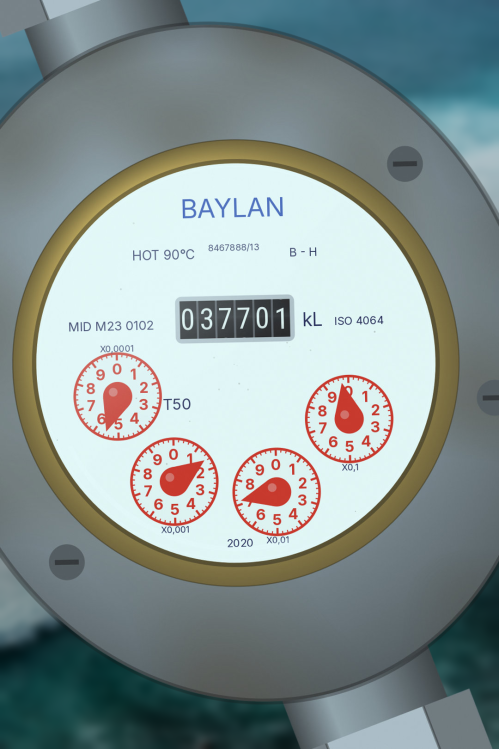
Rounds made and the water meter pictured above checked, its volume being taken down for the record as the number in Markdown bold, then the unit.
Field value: **37700.9715** kL
